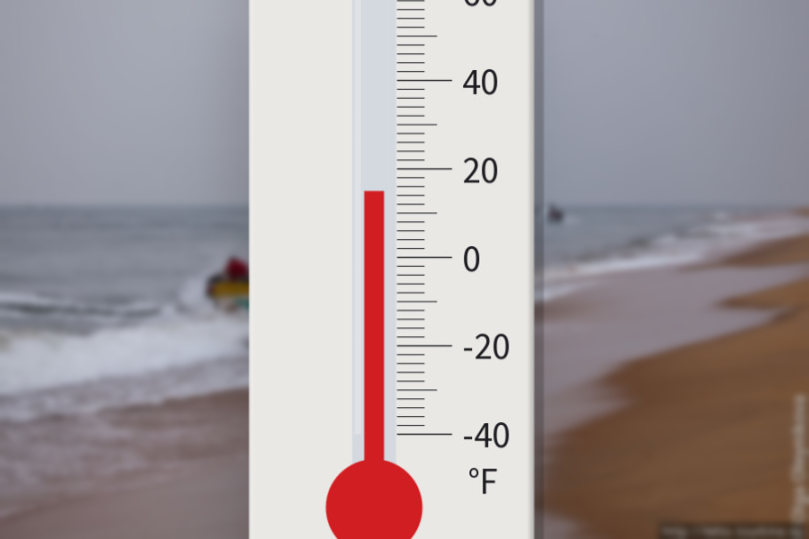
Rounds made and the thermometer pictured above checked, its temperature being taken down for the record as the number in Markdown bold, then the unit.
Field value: **15** °F
